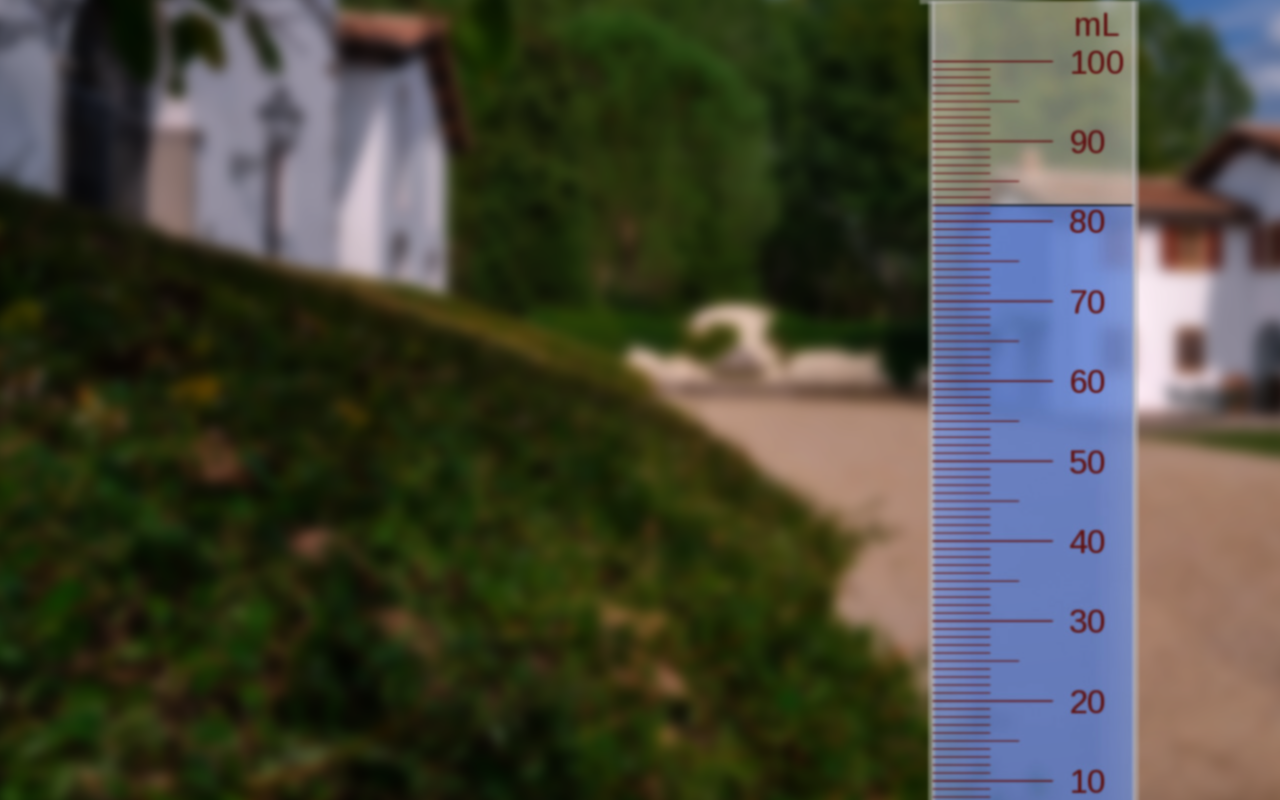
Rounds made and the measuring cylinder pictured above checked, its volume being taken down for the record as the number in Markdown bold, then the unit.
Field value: **82** mL
